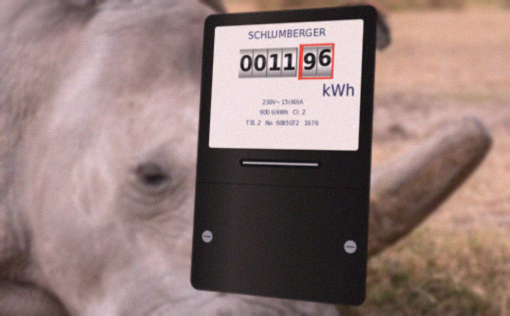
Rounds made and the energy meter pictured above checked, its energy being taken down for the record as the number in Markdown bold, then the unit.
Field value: **11.96** kWh
